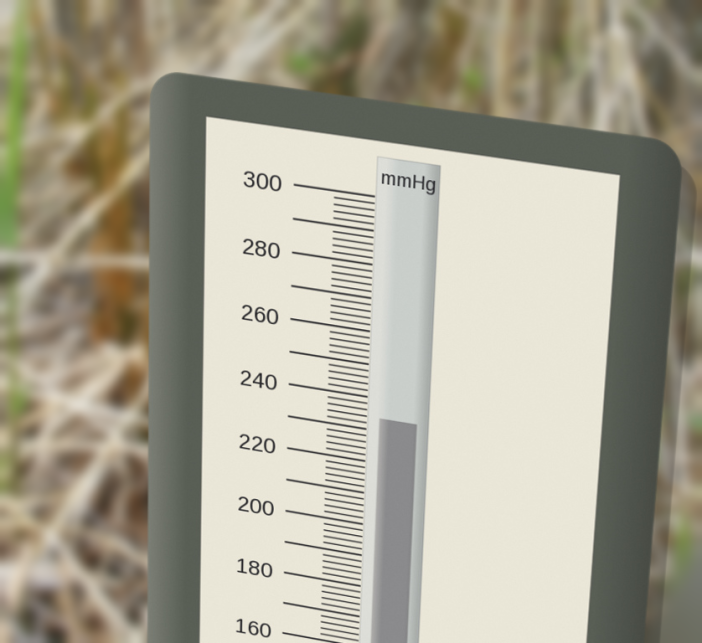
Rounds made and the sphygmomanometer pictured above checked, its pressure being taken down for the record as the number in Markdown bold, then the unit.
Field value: **234** mmHg
